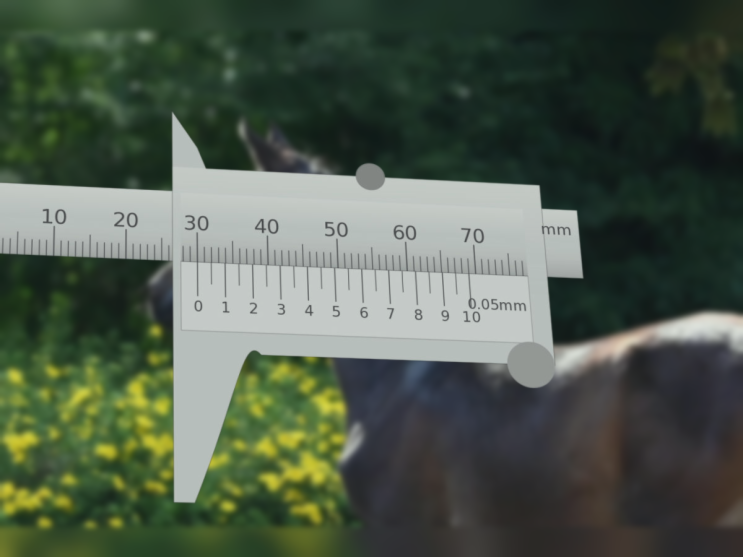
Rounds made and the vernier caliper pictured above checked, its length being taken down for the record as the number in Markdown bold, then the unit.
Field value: **30.0** mm
